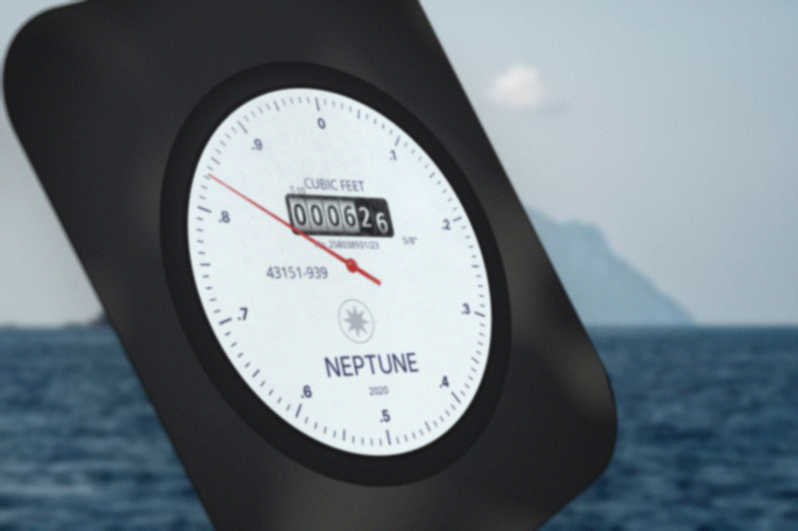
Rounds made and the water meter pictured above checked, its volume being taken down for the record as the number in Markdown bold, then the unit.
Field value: **625.83** ft³
